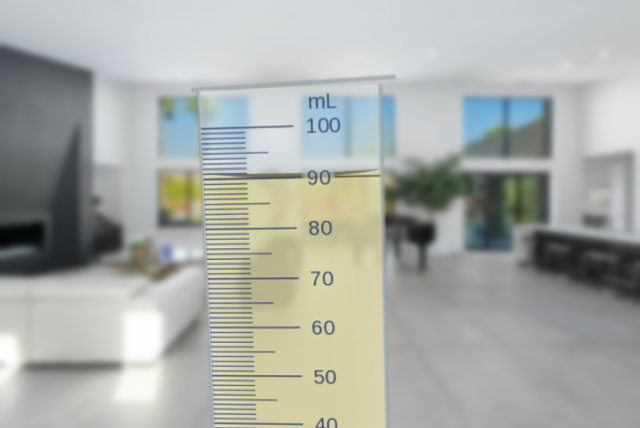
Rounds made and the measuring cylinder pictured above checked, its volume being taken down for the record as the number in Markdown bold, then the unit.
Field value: **90** mL
